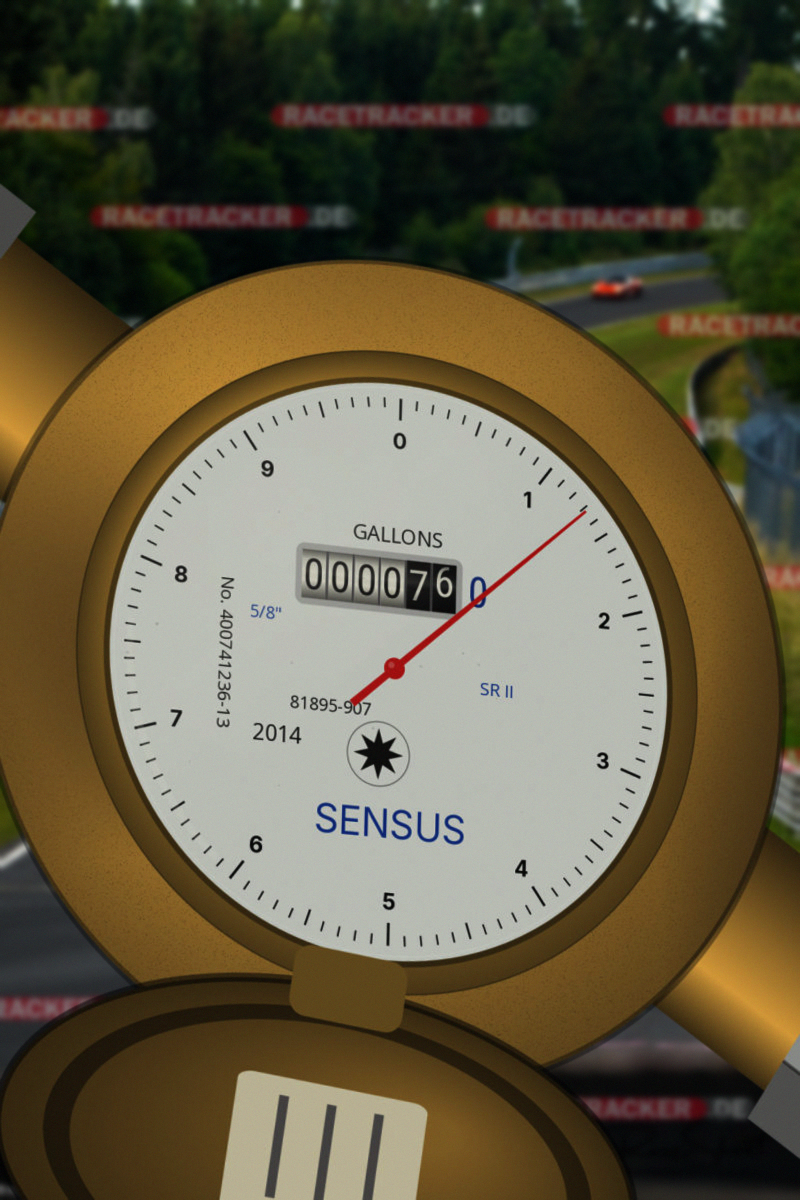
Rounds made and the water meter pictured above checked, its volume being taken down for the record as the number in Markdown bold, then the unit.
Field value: **761.3** gal
